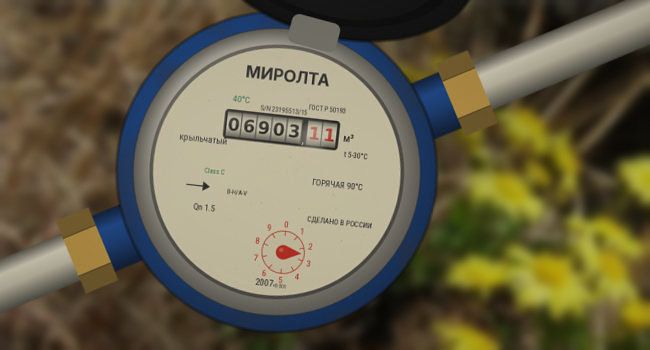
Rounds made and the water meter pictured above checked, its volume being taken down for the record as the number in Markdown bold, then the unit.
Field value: **6903.112** m³
